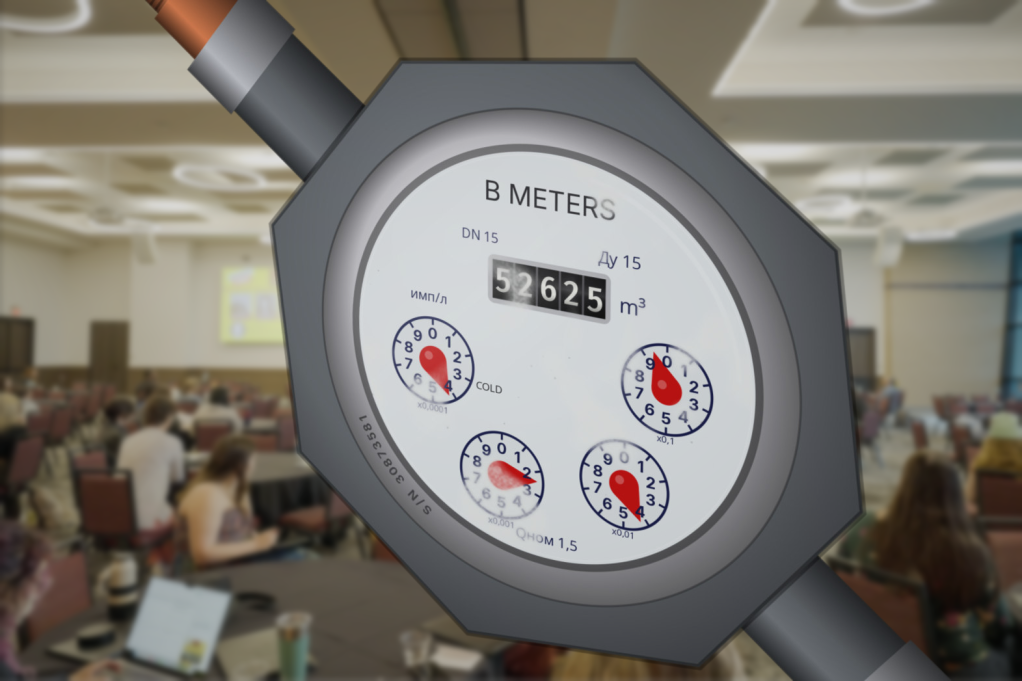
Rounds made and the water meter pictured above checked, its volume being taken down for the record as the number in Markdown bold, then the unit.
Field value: **52624.9424** m³
